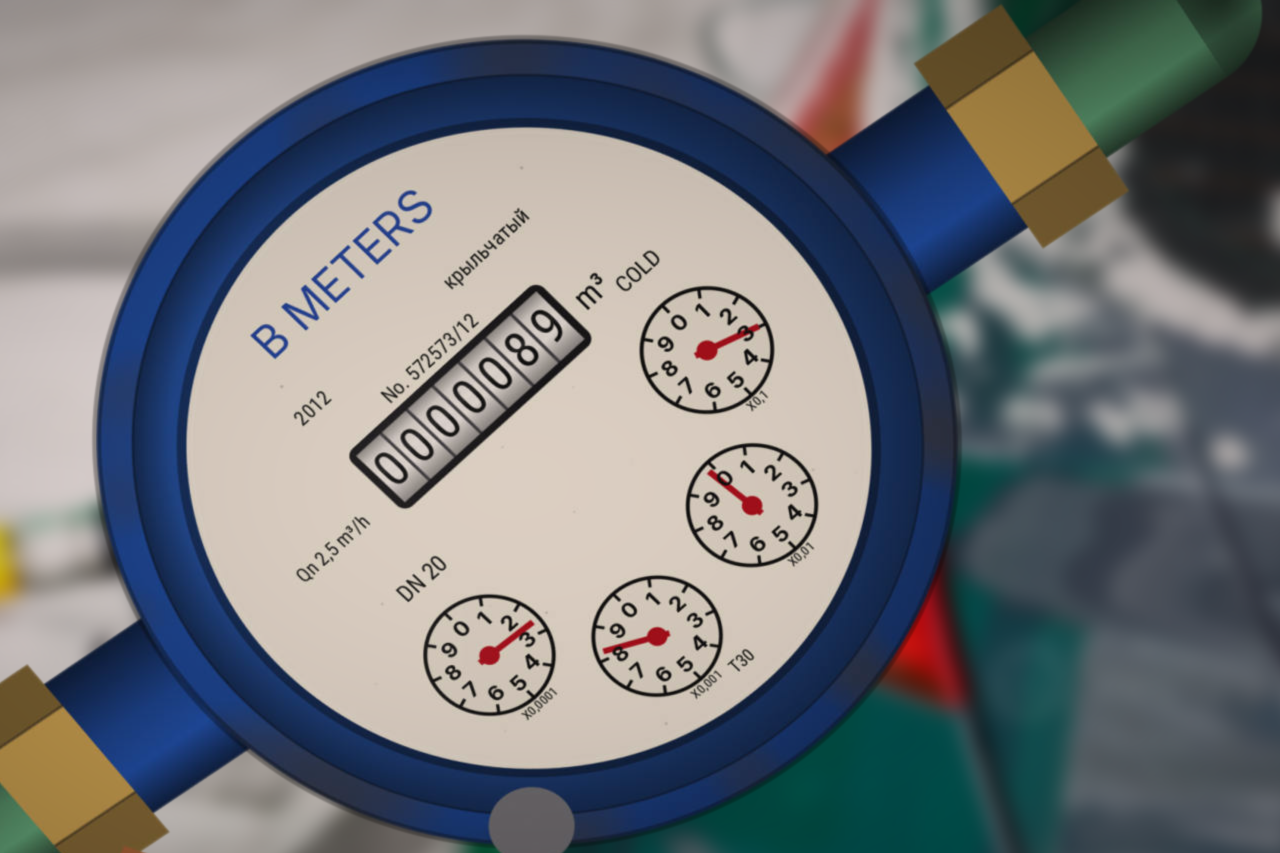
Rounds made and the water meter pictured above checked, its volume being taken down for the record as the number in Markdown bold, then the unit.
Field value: **89.2982** m³
